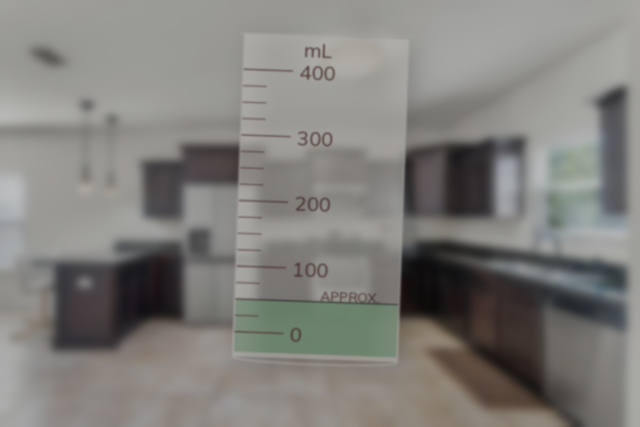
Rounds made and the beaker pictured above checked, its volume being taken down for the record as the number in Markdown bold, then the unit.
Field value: **50** mL
